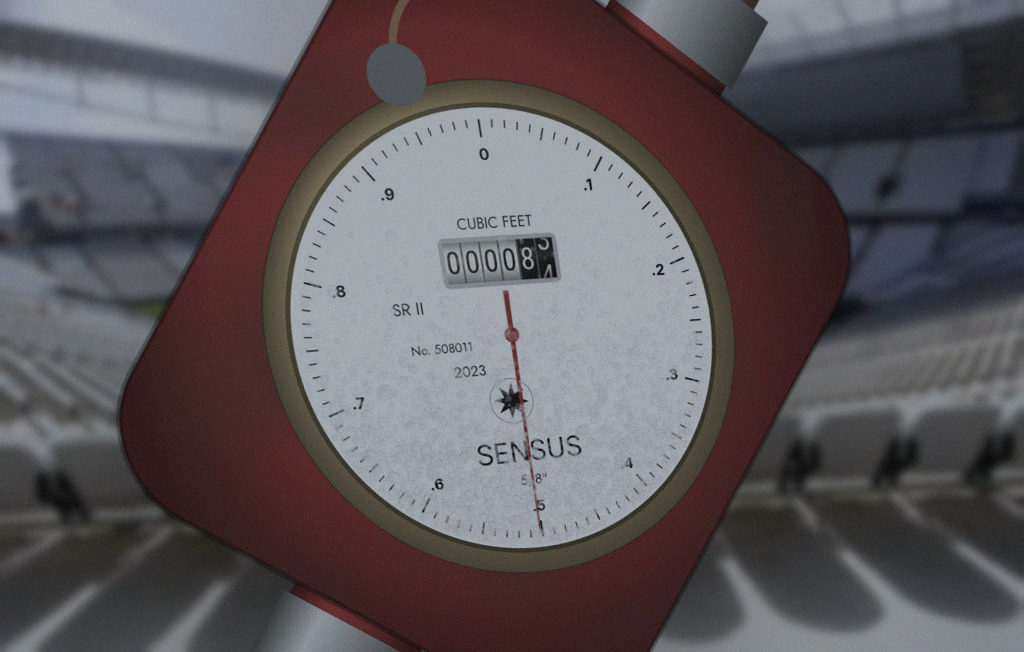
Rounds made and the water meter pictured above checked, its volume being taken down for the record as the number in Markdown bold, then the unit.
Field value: **83.50** ft³
